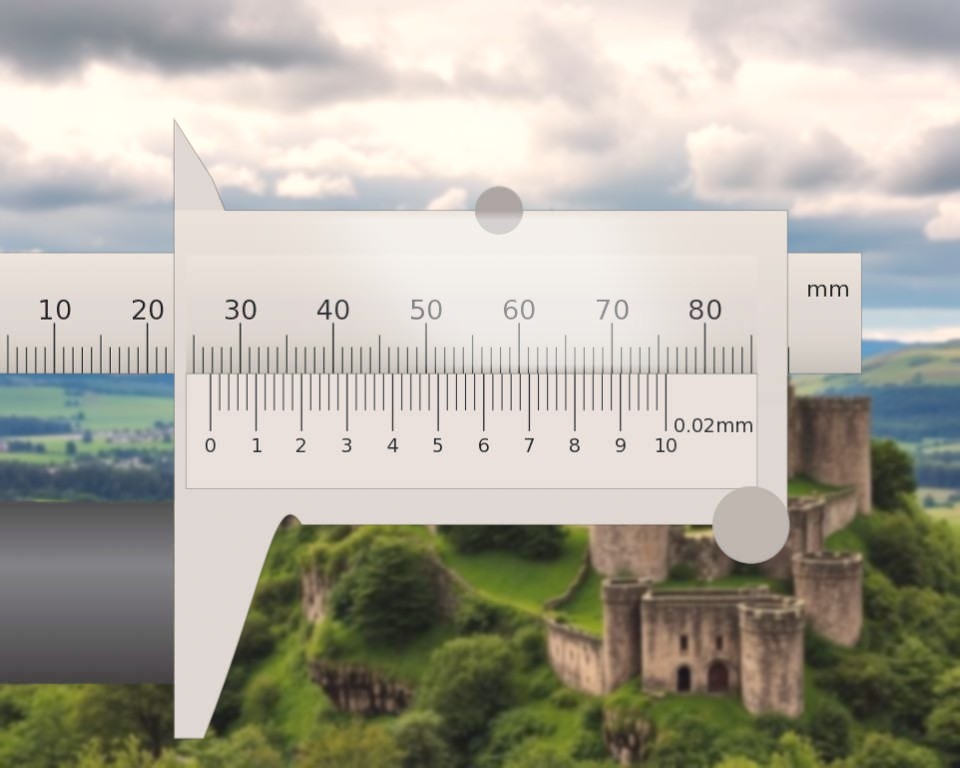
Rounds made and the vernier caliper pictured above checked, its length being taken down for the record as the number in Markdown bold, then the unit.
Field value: **26.8** mm
